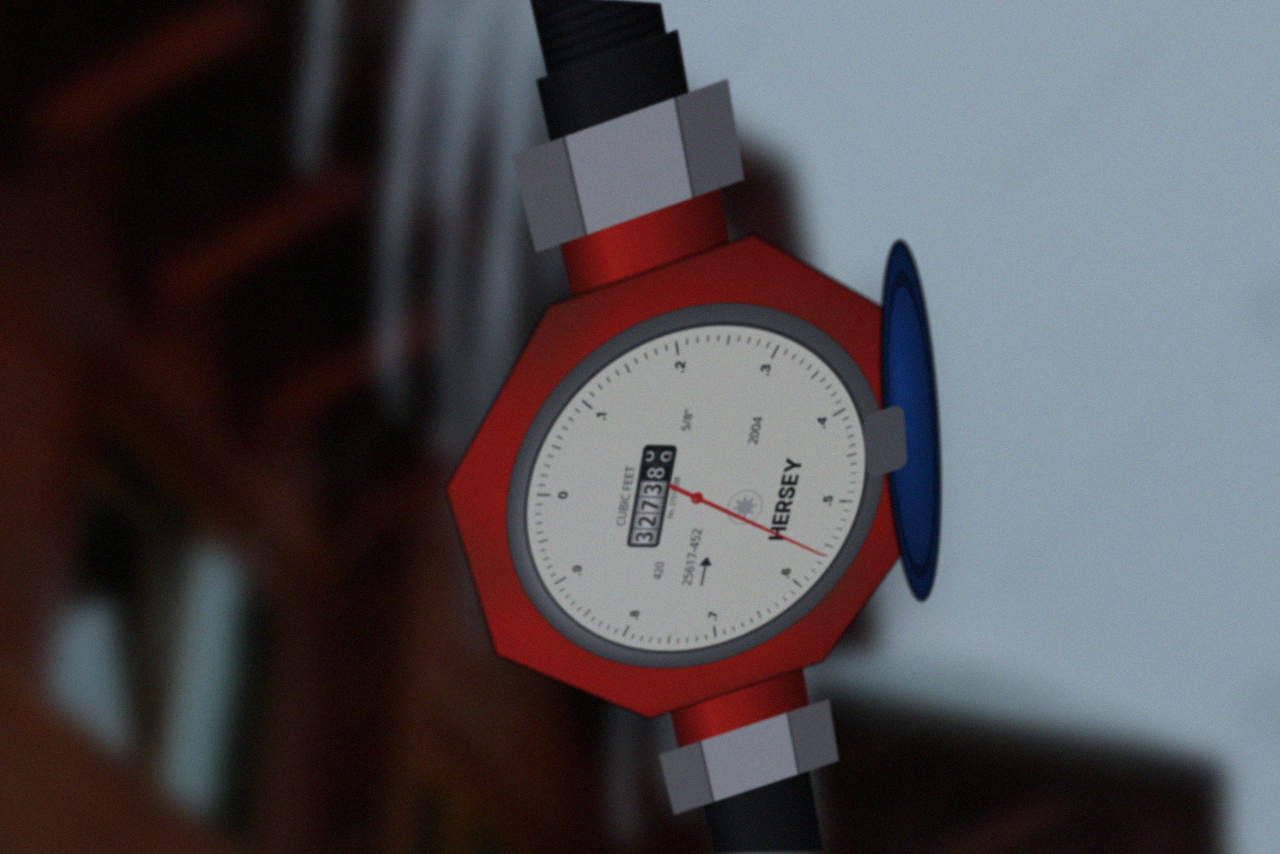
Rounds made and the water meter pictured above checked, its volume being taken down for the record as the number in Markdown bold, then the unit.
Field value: **327388.56** ft³
